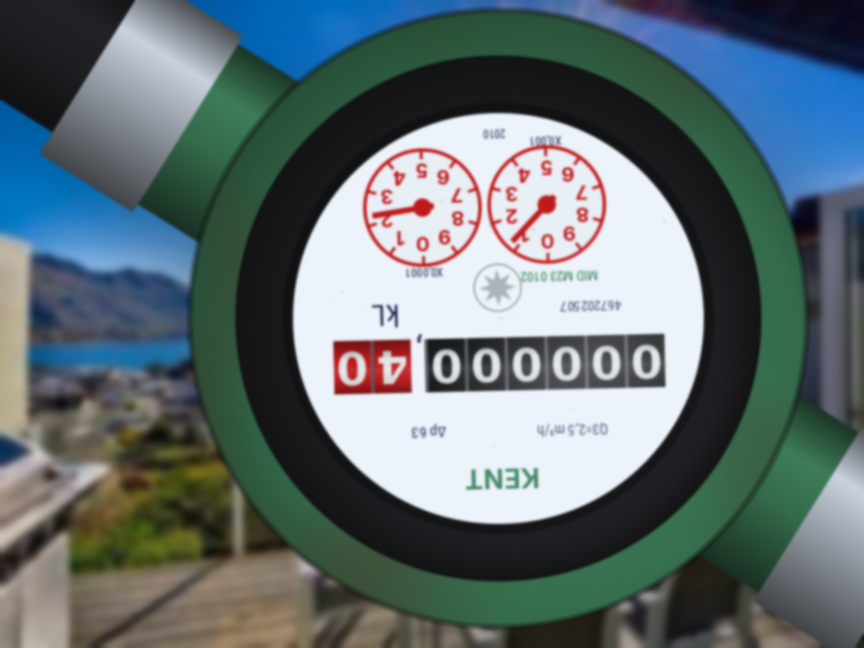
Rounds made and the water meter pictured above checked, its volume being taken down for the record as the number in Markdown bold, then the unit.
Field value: **0.4012** kL
